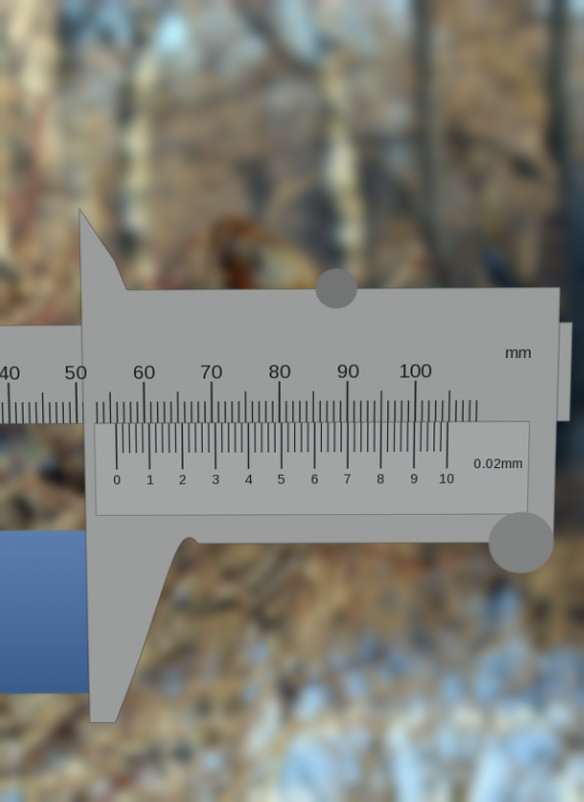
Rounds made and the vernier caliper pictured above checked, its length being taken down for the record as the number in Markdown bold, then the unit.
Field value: **55.8** mm
